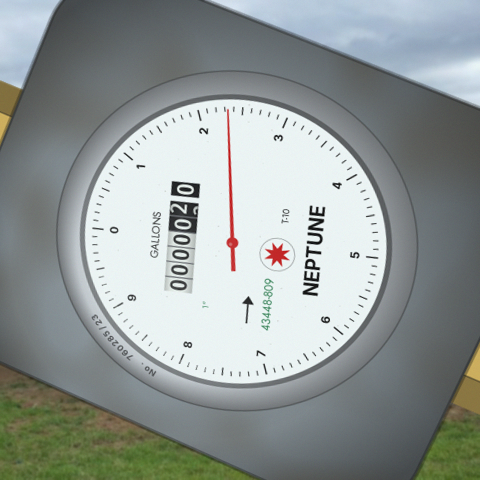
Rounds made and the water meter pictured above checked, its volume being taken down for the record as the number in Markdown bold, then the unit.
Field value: **22.3** gal
